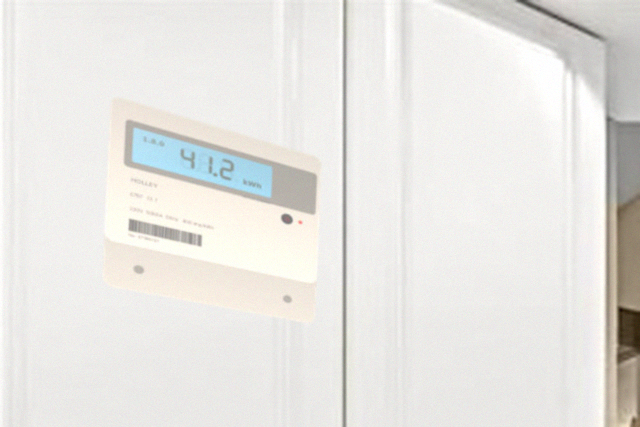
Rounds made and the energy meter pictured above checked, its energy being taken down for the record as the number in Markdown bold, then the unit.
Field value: **41.2** kWh
